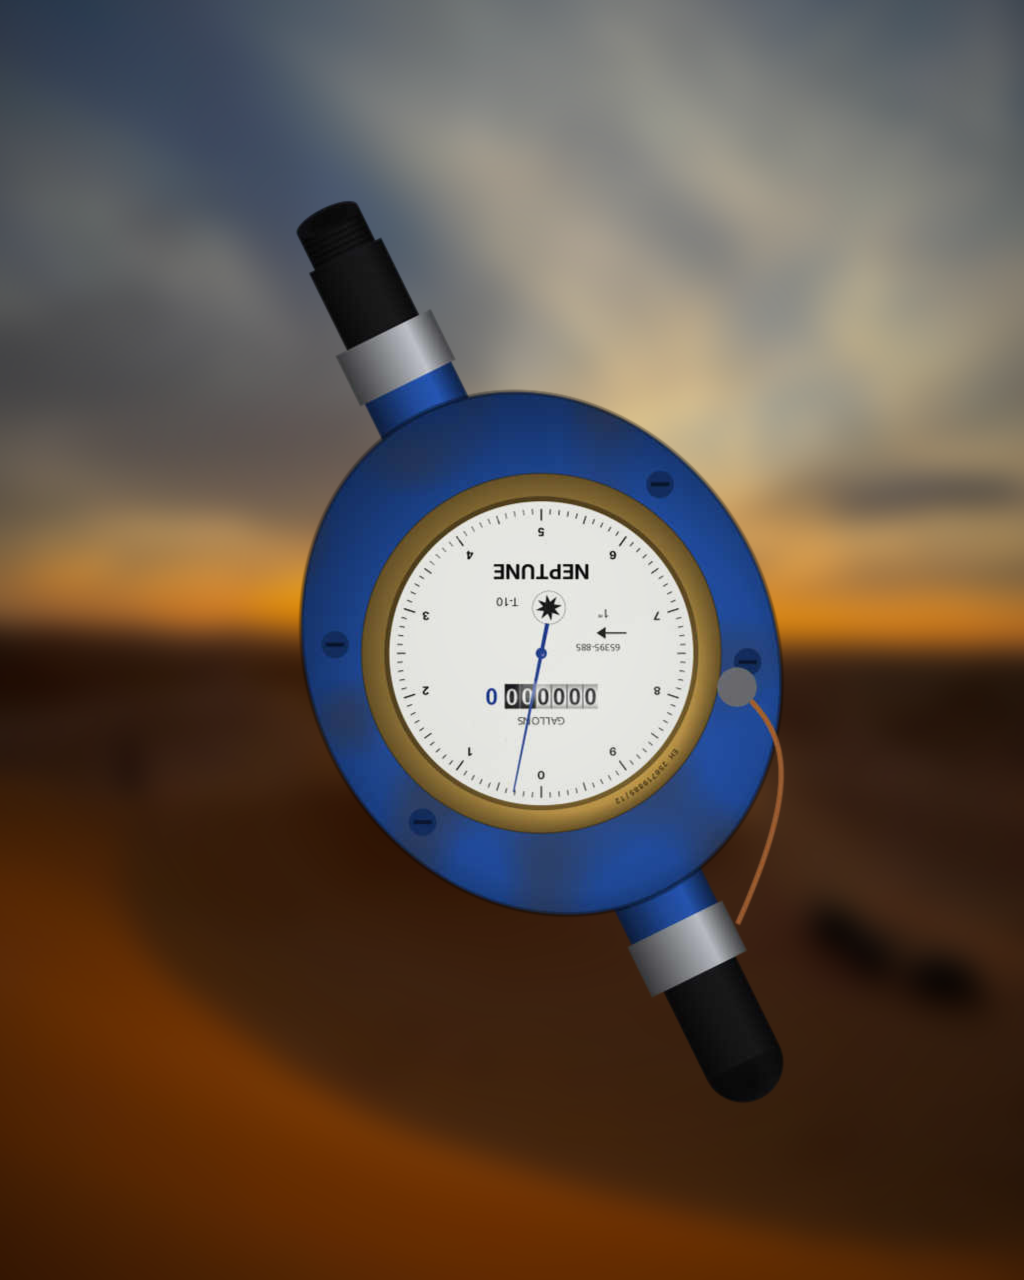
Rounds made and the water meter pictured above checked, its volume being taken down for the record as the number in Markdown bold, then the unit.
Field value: **0.3** gal
